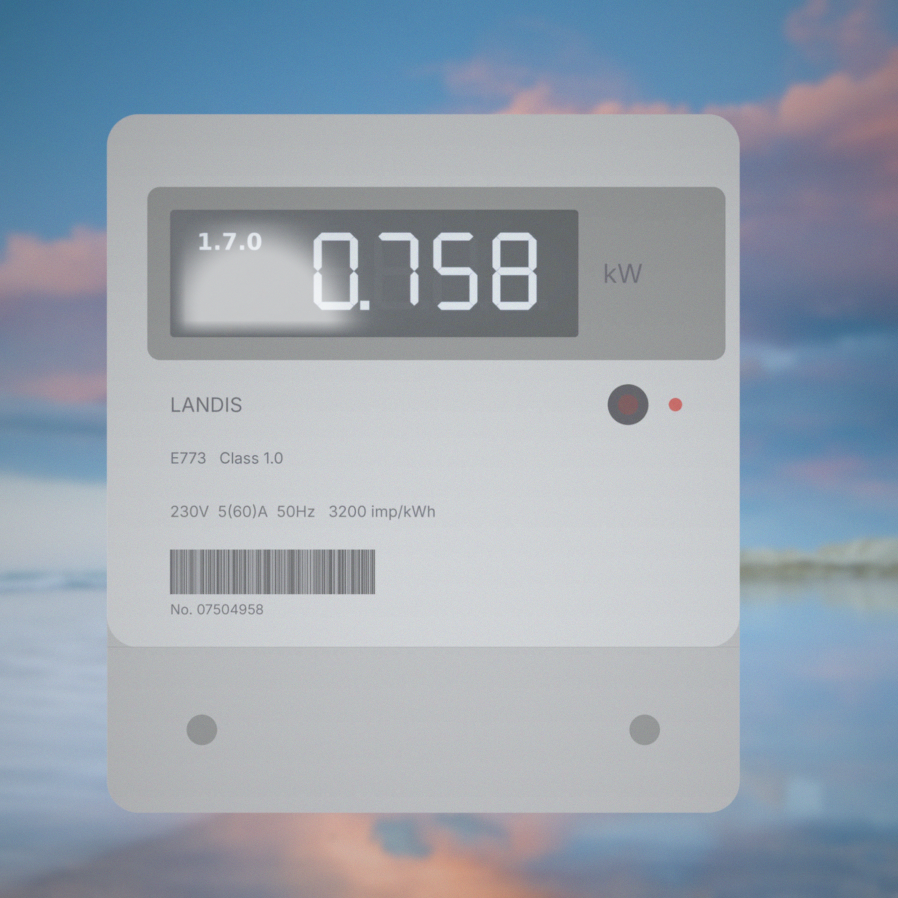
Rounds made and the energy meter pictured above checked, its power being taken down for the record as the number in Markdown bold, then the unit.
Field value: **0.758** kW
